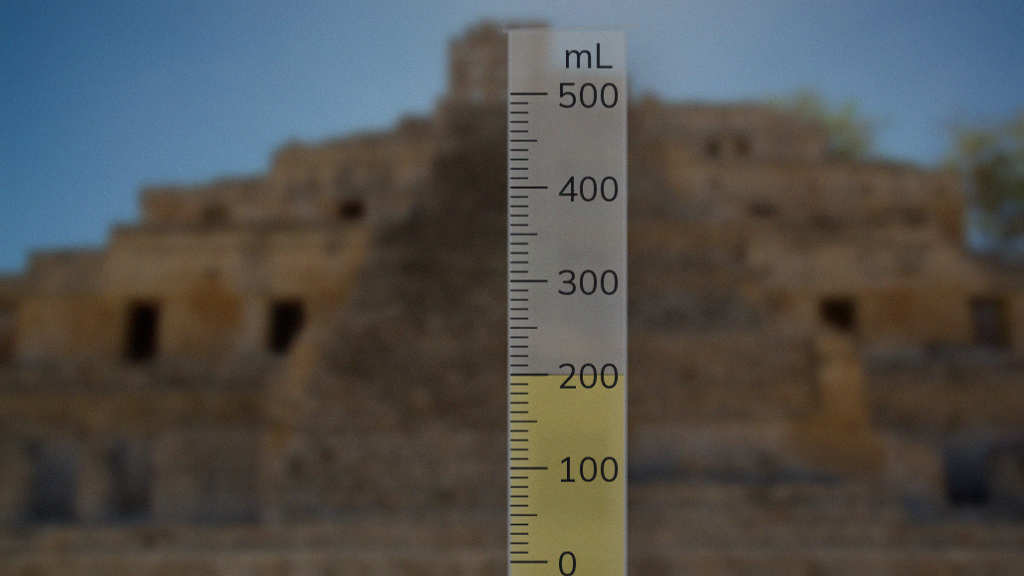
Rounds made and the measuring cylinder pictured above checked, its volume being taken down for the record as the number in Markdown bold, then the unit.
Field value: **200** mL
